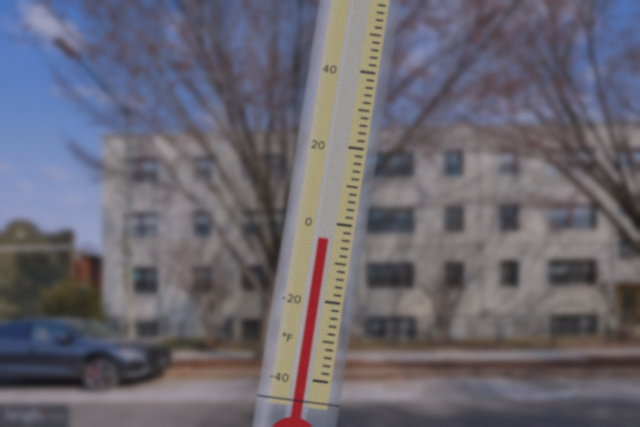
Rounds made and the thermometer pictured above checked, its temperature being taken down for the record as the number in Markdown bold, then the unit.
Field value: **-4** °F
